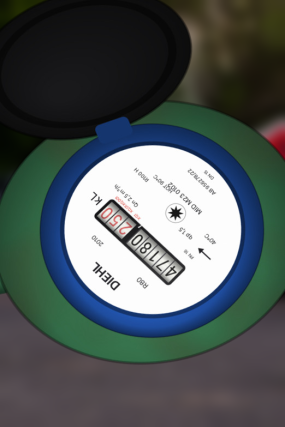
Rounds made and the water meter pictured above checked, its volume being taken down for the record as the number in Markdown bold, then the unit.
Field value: **47180.250** kL
